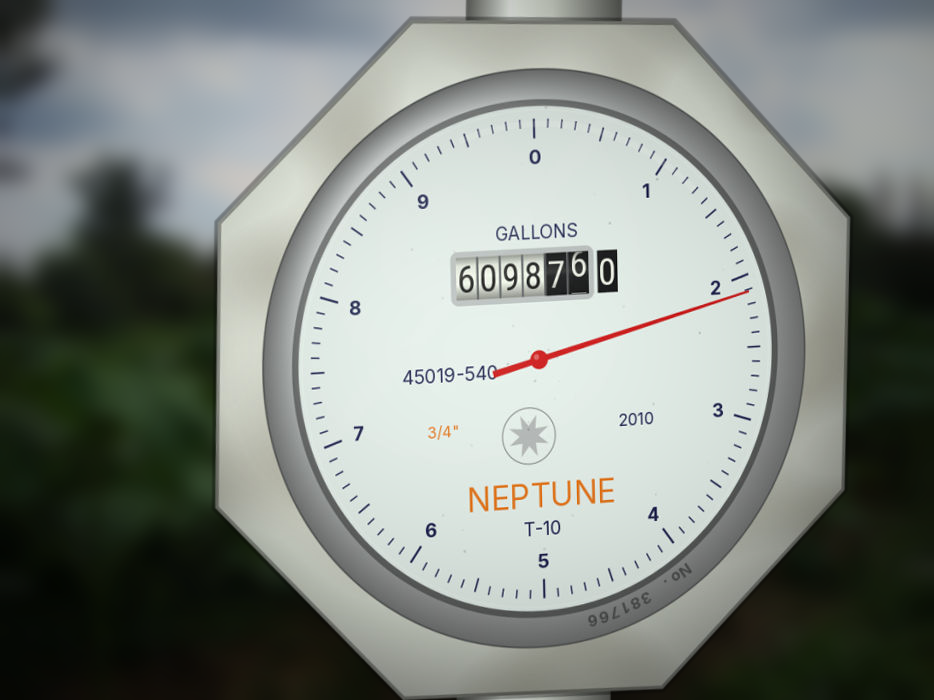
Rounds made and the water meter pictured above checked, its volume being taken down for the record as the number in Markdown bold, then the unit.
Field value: **6098762.1** gal
